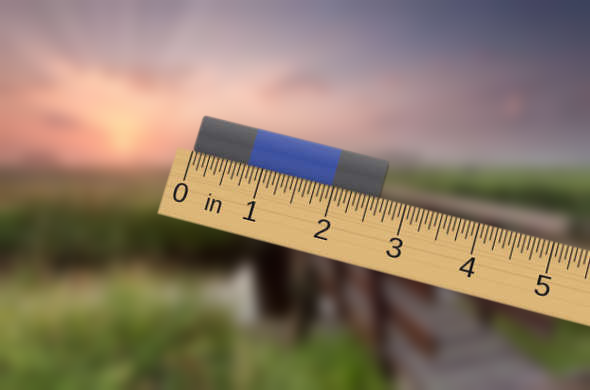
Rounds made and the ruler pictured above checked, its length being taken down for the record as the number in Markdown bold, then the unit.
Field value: **2.625** in
